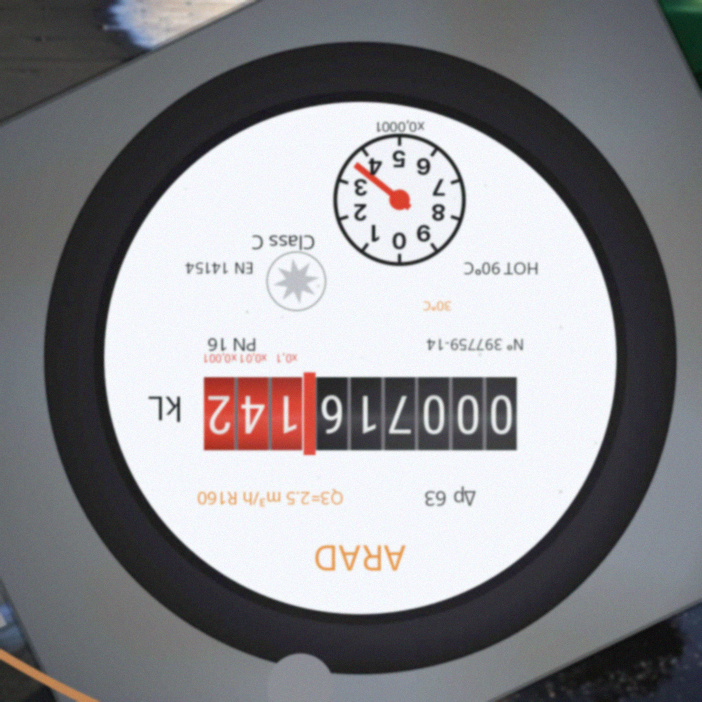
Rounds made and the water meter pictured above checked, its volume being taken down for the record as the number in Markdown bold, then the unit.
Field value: **716.1423** kL
